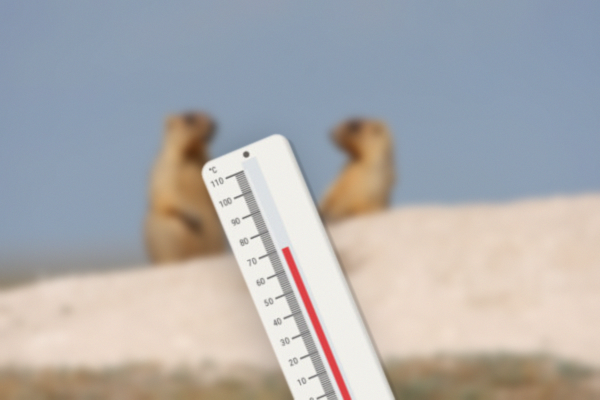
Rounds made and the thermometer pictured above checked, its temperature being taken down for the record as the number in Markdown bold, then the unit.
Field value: **70** °C
